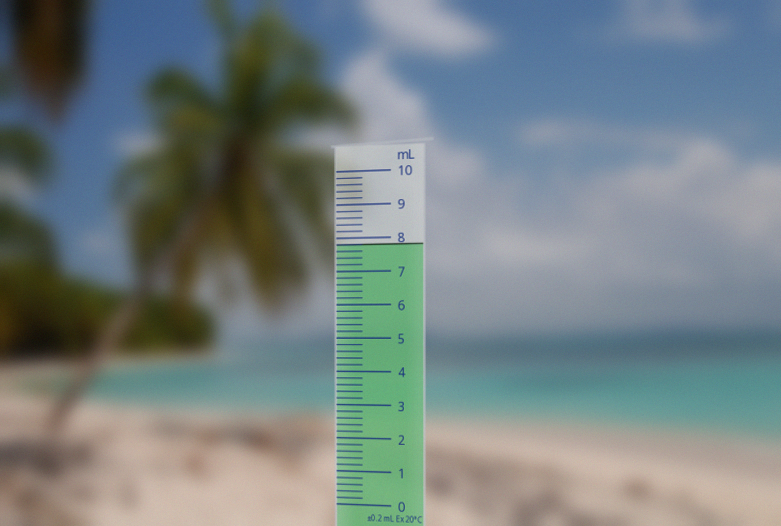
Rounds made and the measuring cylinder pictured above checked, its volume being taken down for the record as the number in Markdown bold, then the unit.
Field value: **7.8** mL
